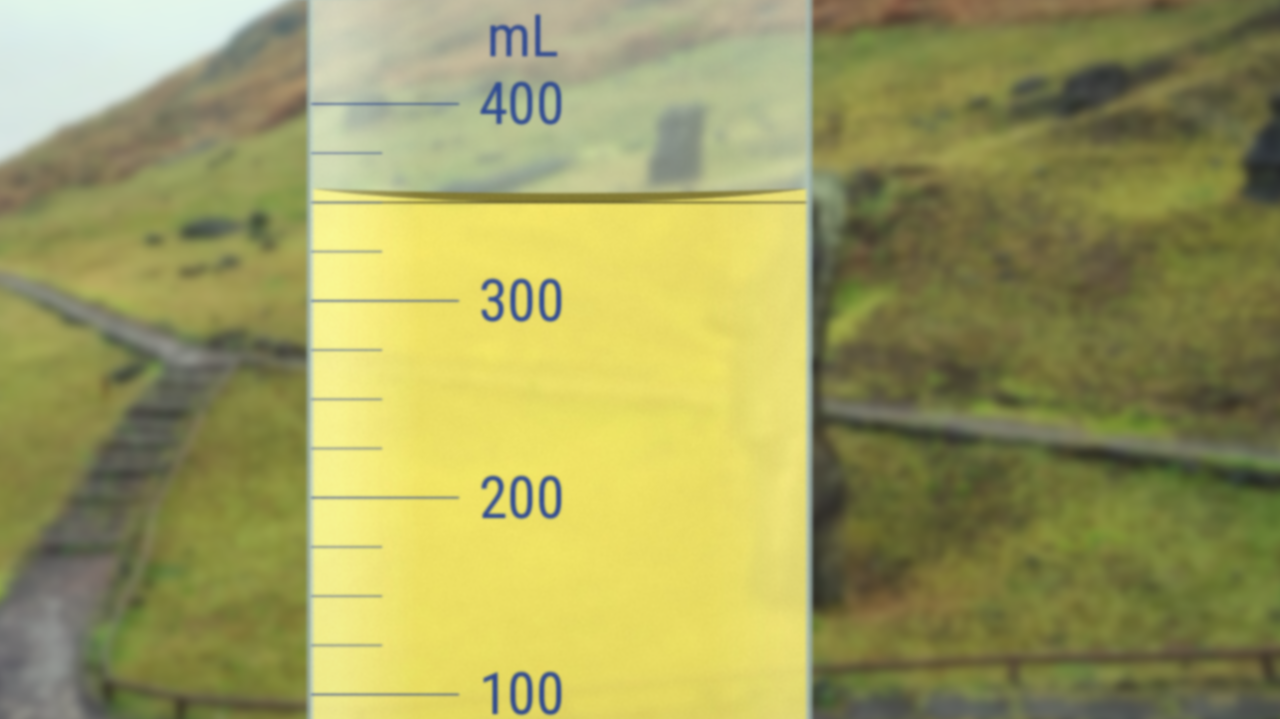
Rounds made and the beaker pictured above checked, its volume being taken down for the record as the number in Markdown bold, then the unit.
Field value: **350** mL
